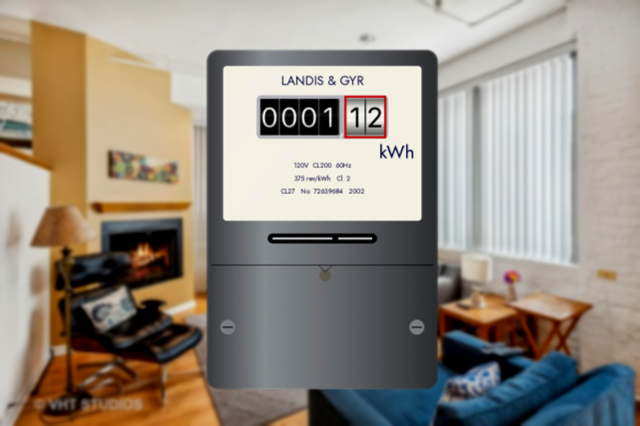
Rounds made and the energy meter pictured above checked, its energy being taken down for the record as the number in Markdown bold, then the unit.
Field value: **1.12** kWh
